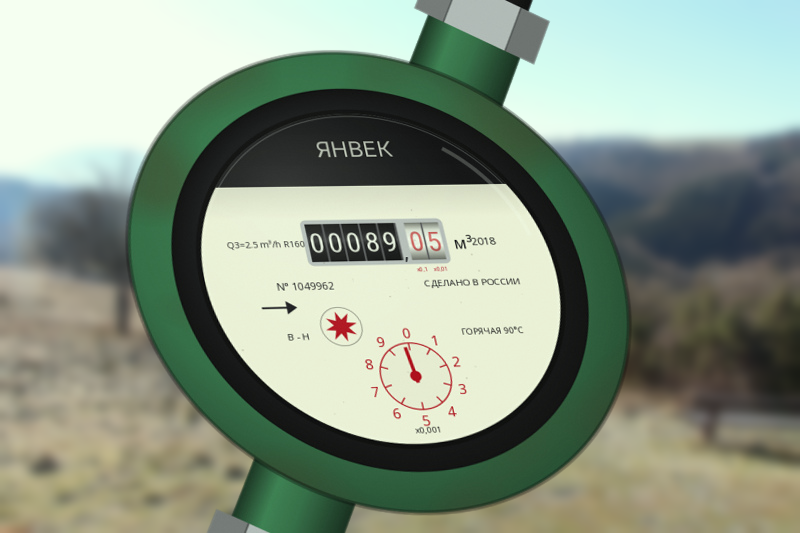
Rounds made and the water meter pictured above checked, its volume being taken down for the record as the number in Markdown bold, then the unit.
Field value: **89.049** m³
